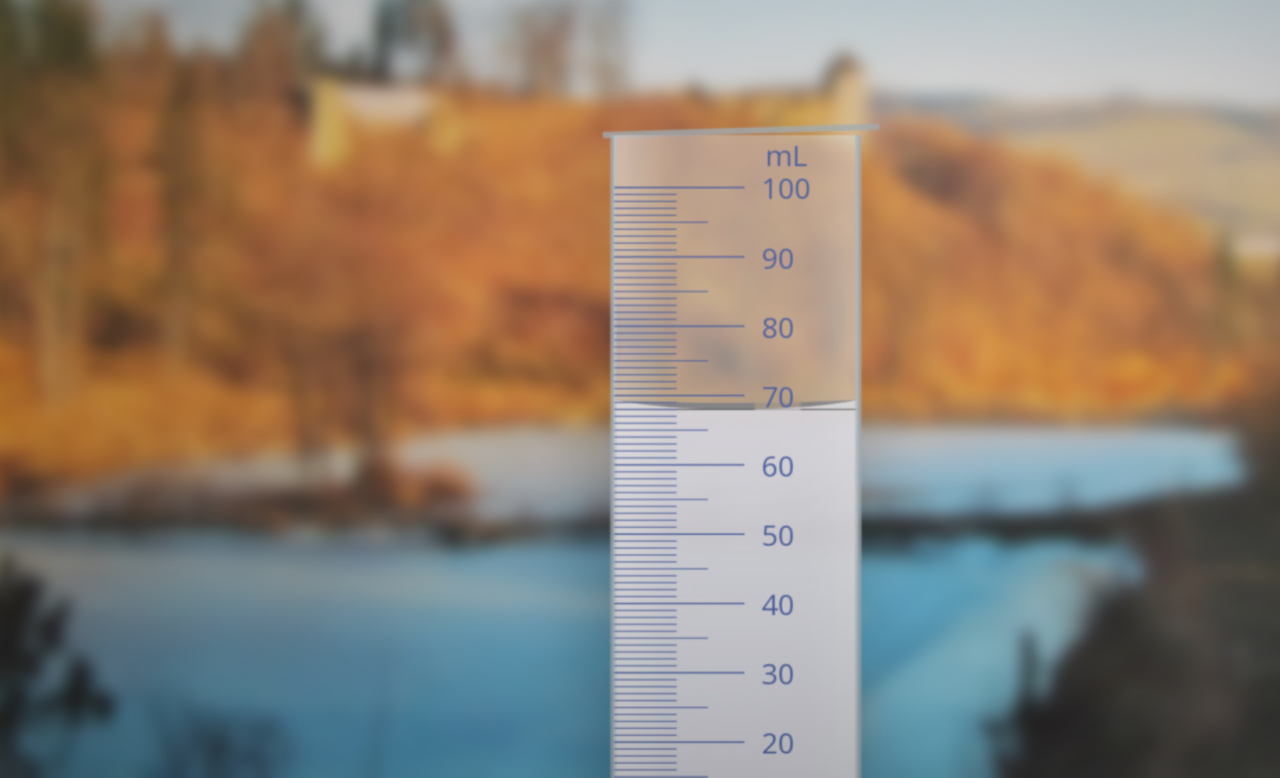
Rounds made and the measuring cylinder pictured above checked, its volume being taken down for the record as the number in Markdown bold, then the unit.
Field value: **68** mL
